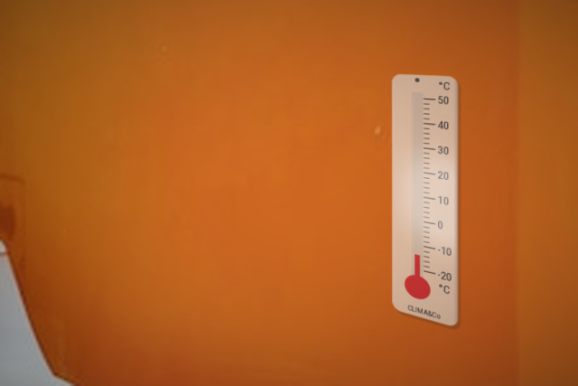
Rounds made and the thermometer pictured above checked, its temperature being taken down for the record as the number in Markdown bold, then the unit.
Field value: **-14** °C
